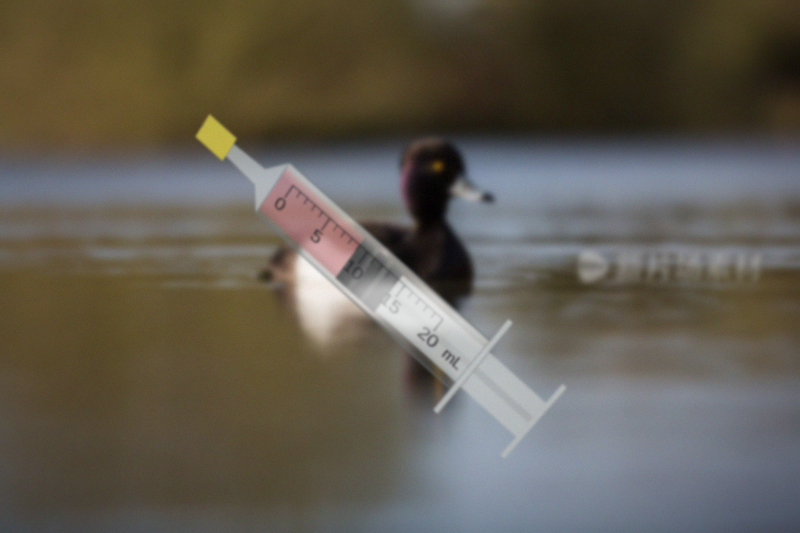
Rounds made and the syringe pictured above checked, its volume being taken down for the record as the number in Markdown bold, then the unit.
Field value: **9** mL
